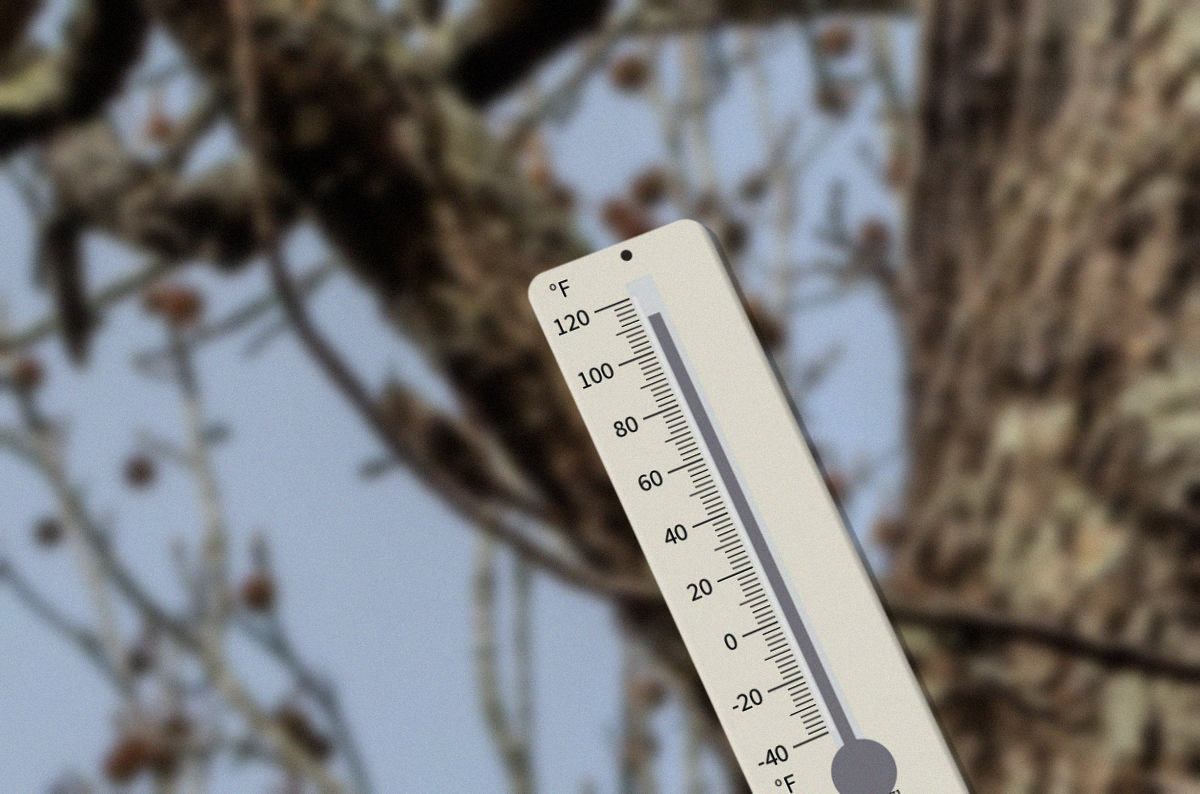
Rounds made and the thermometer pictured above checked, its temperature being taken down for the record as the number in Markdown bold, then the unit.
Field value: **112** °F
